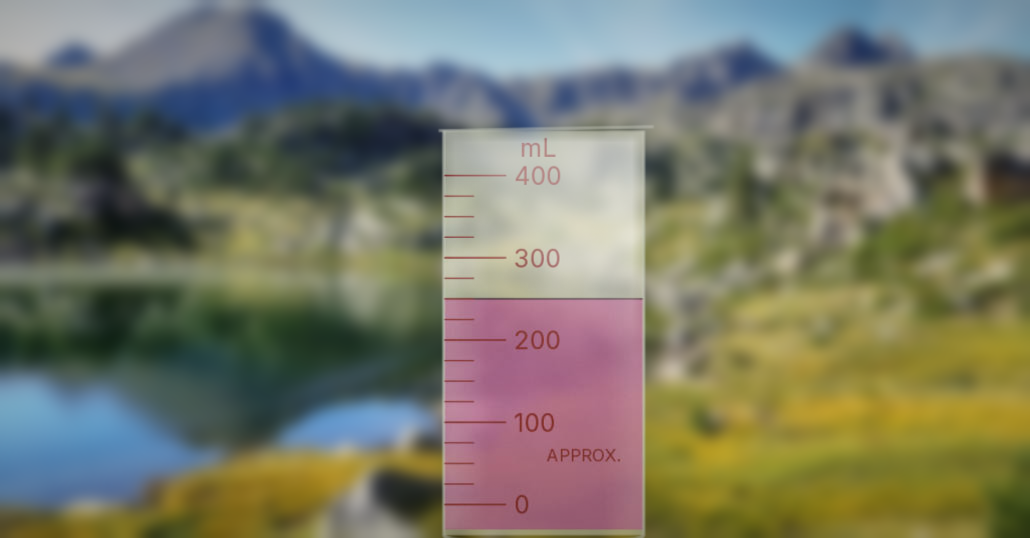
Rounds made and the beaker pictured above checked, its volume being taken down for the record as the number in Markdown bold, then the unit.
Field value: **250** mL
